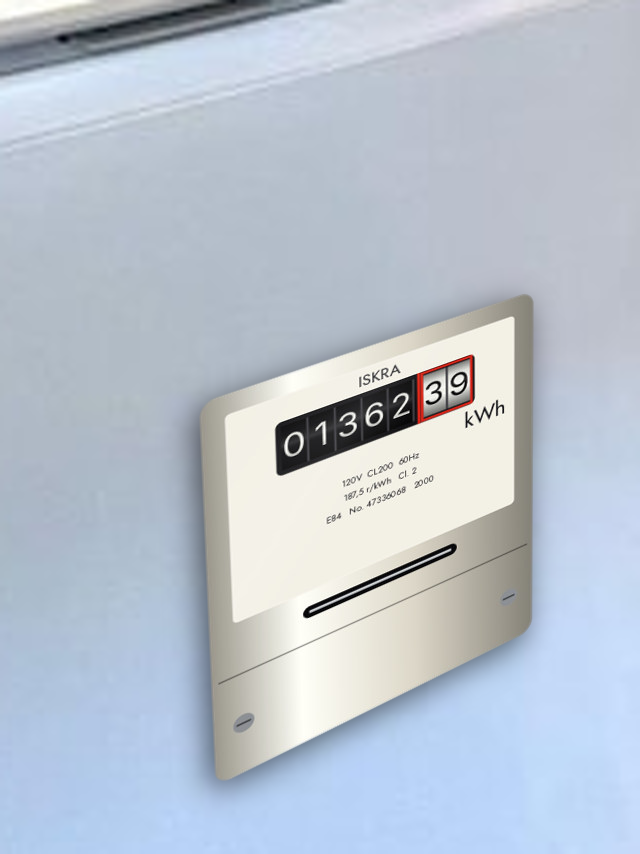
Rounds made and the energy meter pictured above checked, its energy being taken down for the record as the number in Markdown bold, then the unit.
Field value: **1362.39** kWh
